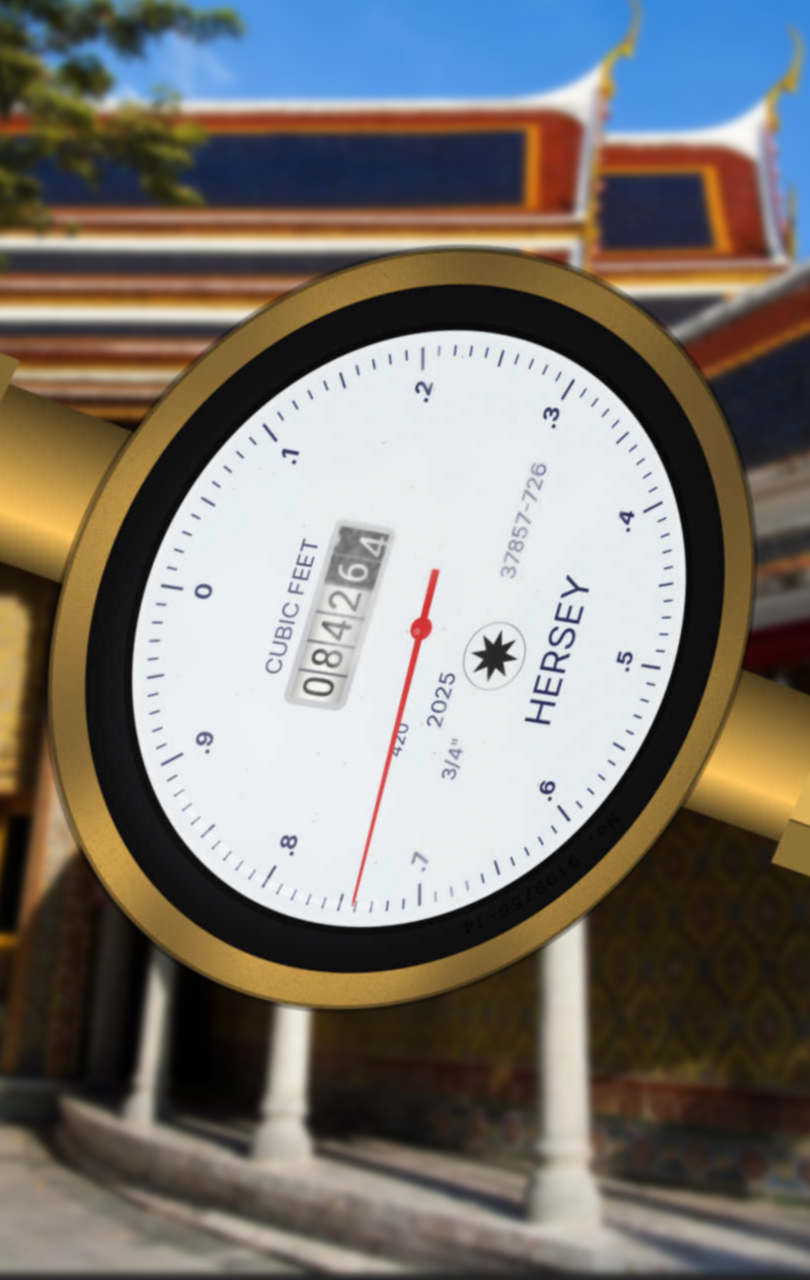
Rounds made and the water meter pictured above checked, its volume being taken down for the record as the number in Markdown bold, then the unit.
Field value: **84263.74** ft³
